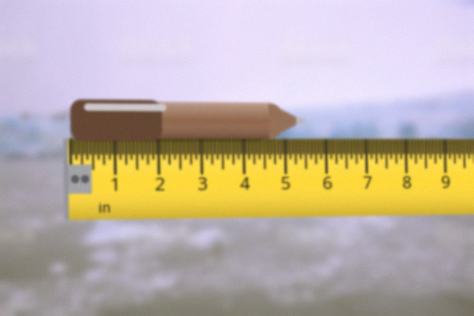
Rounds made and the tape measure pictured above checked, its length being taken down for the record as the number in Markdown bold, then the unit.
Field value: **5.5** in
